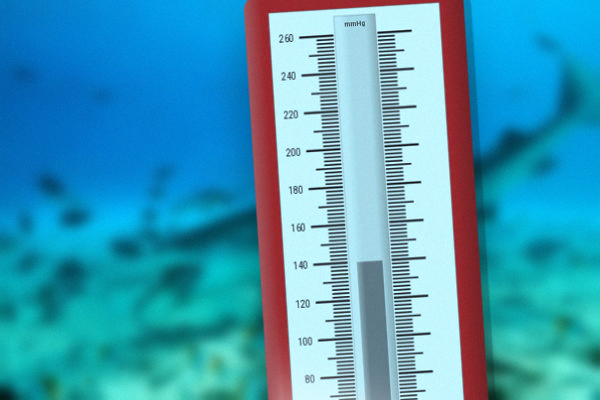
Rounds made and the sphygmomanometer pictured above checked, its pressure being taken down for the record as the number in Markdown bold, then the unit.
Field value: **140** mmHg
